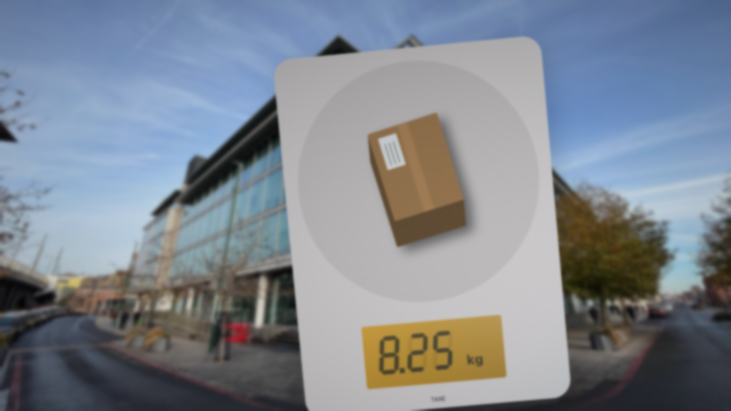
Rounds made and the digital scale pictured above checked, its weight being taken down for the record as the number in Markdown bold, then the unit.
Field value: **8.25** kg
